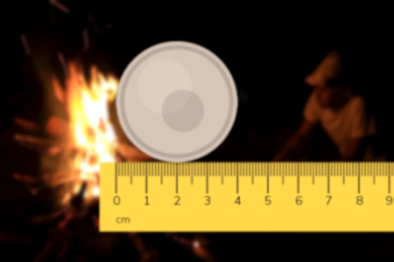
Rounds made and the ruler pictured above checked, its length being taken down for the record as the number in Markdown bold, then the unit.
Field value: **4** cm
